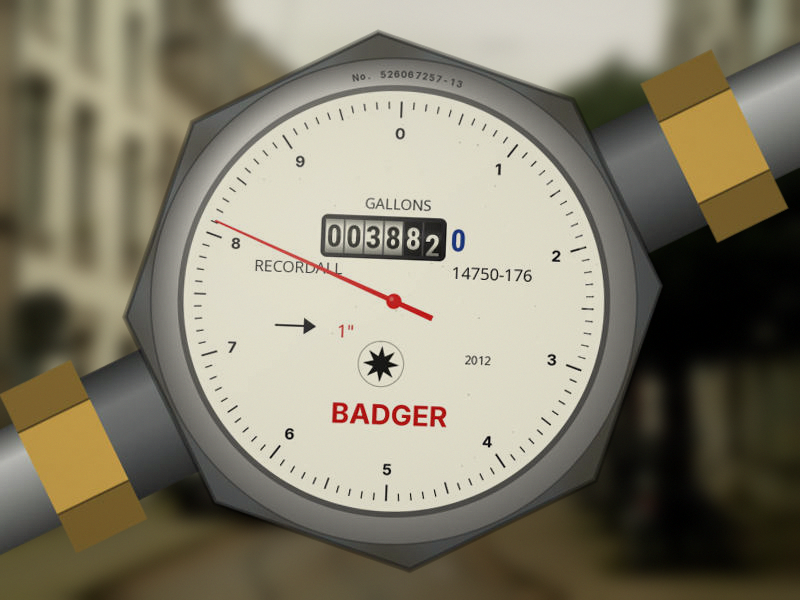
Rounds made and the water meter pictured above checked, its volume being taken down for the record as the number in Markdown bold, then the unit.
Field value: **38818.1** gal
